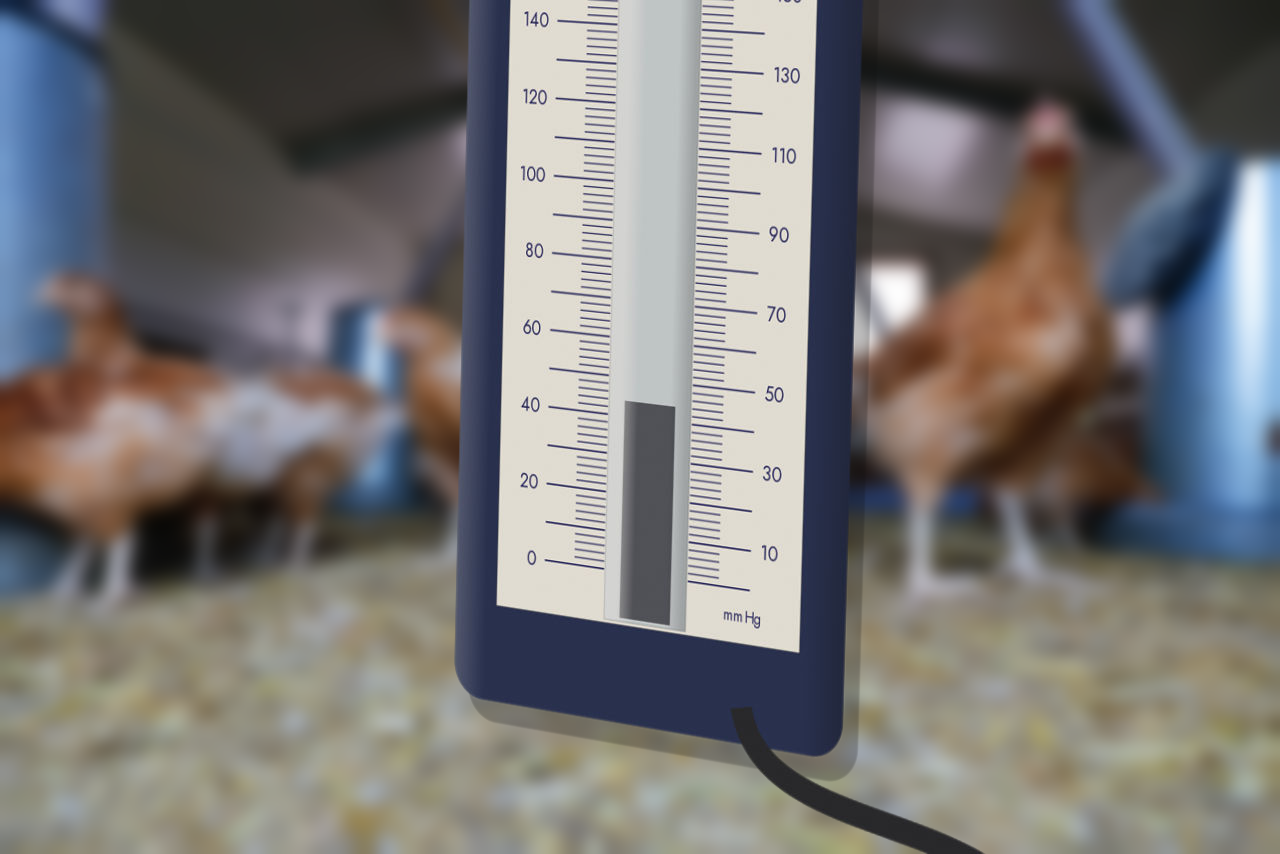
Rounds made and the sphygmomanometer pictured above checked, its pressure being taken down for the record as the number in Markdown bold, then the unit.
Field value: **44** mmHg
